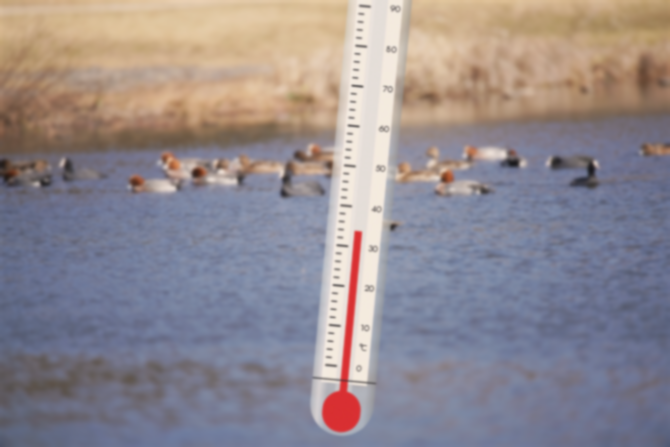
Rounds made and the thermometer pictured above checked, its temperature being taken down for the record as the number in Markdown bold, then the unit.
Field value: **34** °C
